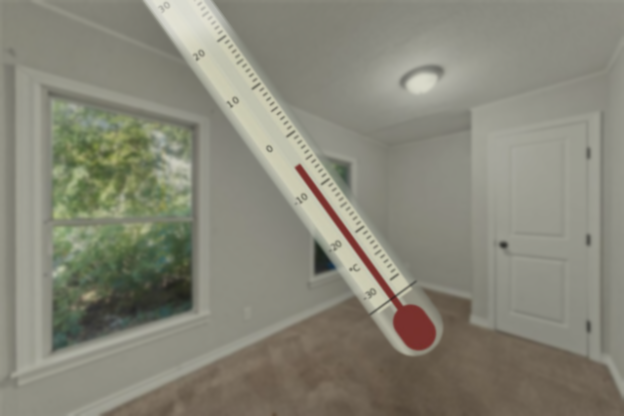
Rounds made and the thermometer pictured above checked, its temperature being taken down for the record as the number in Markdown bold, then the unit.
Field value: **-5** °C
